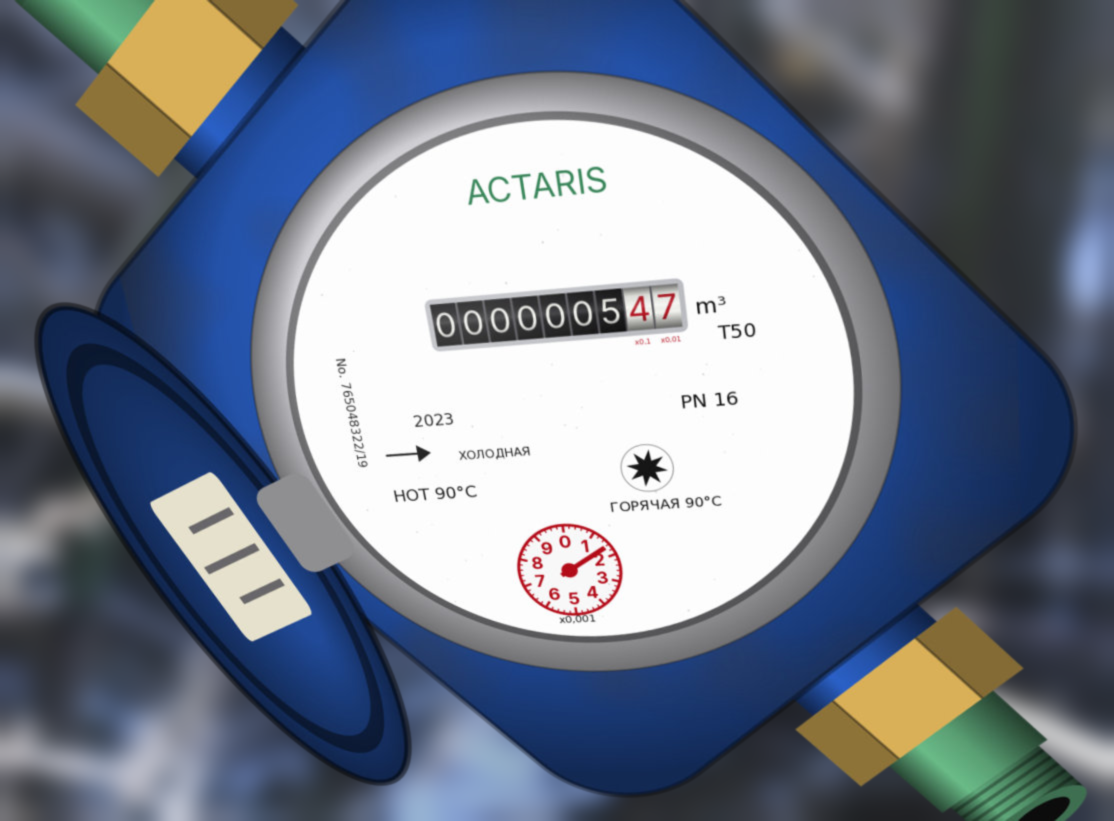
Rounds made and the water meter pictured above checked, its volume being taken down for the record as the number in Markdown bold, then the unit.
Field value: **5.471** m³
